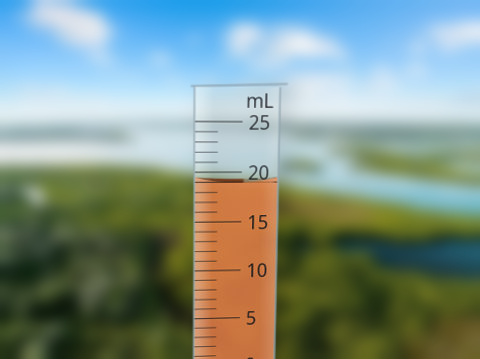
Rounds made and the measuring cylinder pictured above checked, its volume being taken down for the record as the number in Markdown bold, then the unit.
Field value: **19** mL
